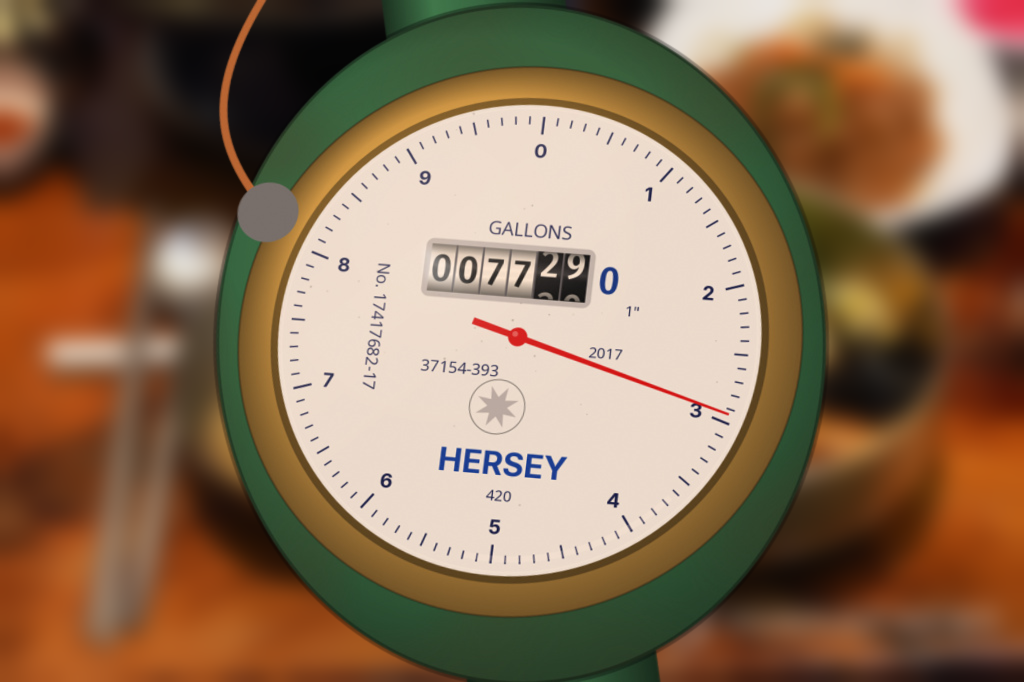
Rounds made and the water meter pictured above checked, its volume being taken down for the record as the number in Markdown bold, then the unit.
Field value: **77292.9** gal
